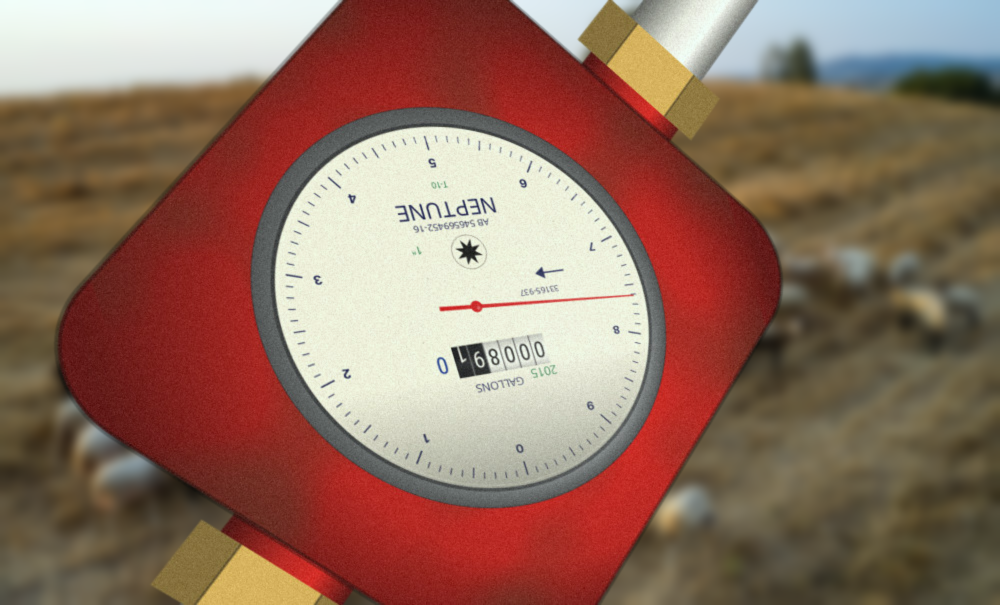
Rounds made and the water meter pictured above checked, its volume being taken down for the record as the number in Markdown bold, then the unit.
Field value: **8907.6** gal
